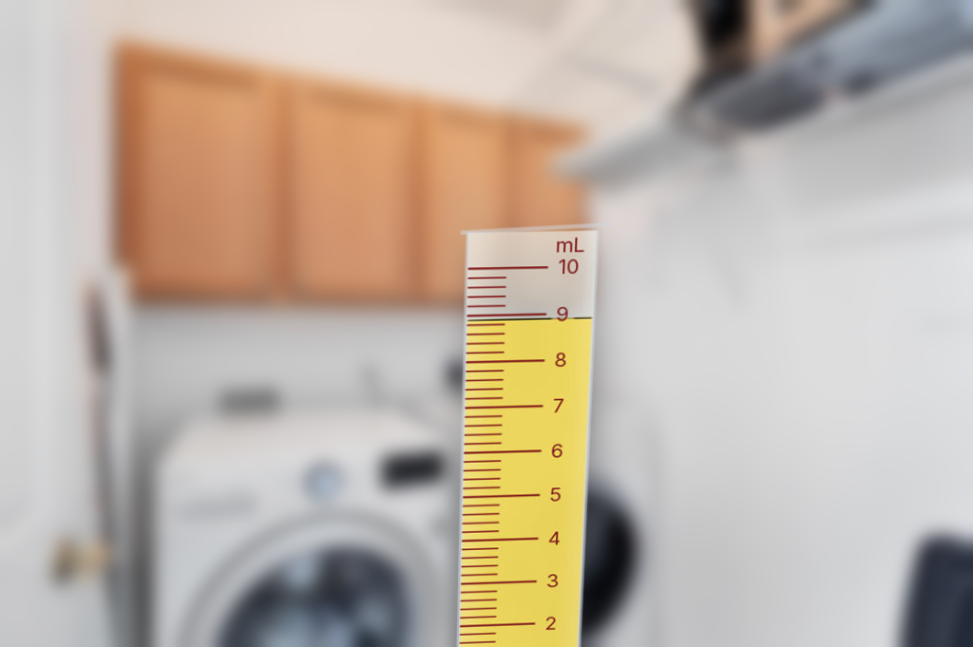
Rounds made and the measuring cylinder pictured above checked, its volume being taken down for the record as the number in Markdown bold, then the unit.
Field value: **8.9** mL
